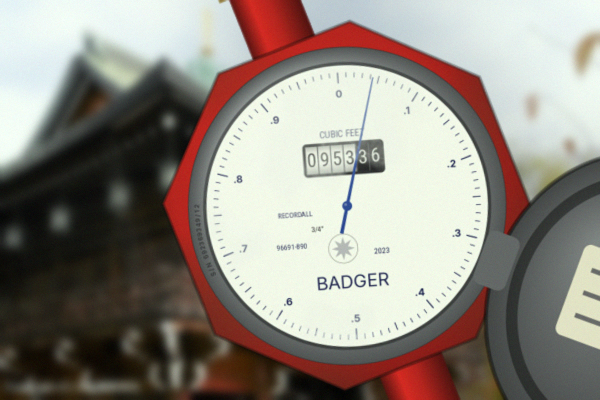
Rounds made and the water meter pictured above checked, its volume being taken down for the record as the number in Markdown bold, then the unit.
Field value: **95336.04** ft³
